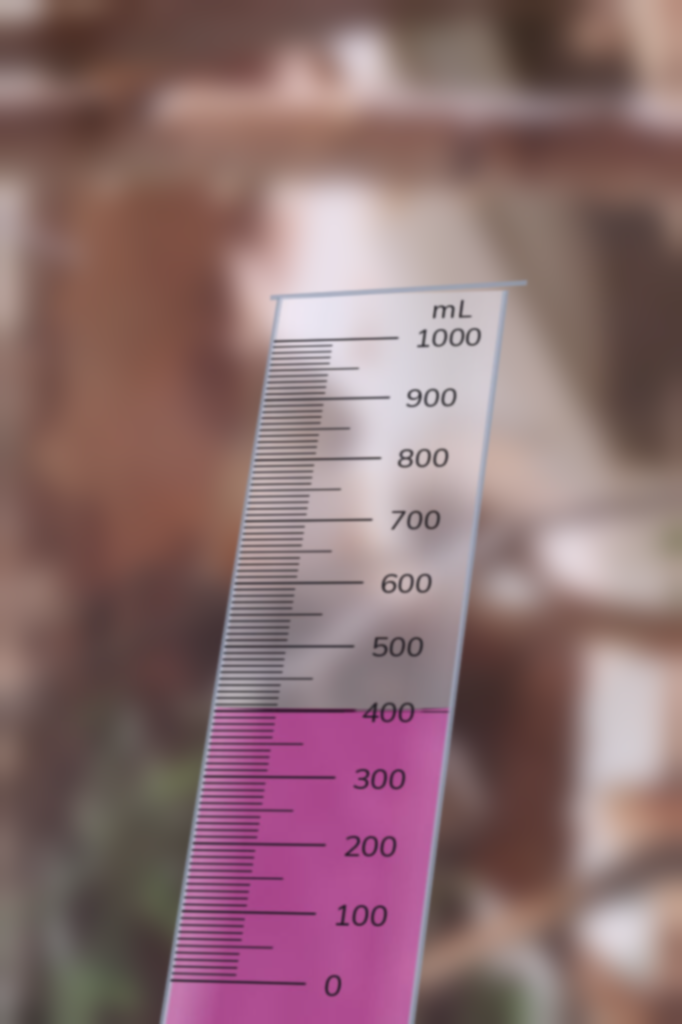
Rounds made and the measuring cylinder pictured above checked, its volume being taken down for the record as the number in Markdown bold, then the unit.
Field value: **400** mL
